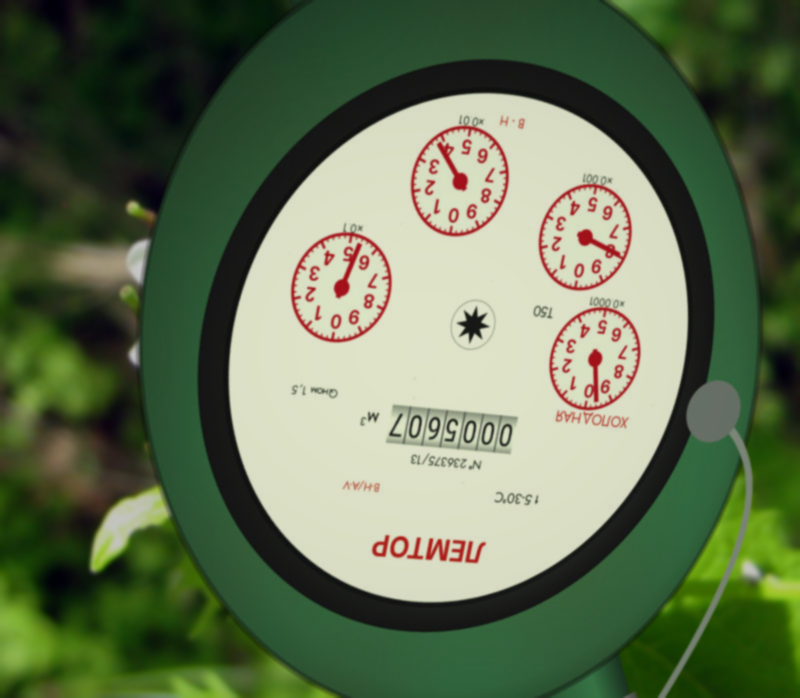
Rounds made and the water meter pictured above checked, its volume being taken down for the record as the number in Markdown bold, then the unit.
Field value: **5607.5379** m³
